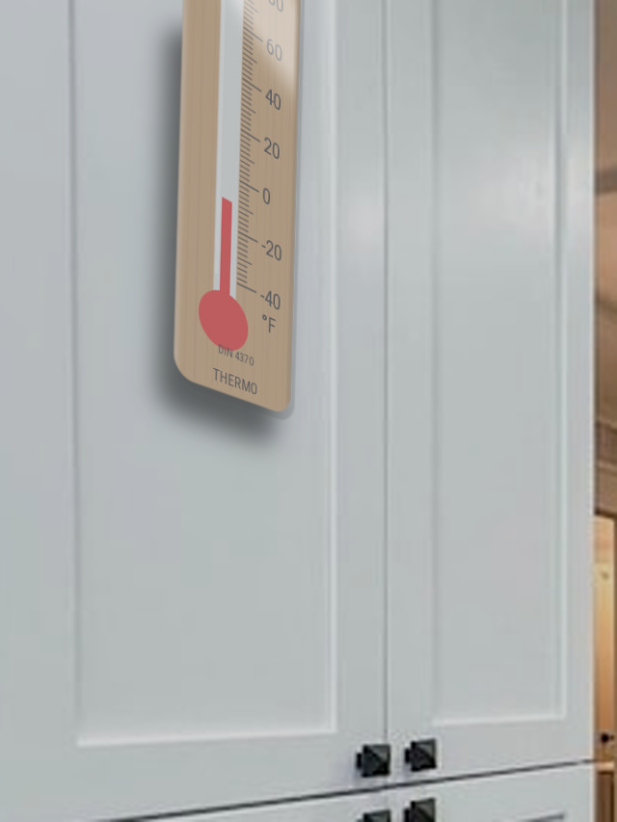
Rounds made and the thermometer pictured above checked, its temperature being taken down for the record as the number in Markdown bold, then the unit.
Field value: **-10** °F
